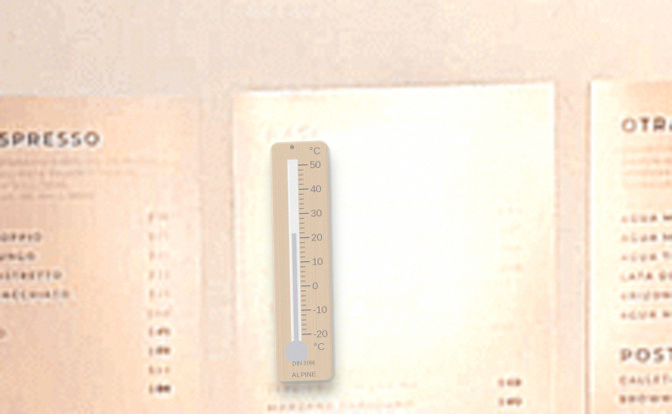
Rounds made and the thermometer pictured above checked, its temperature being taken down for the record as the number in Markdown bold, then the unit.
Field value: **22** °C
